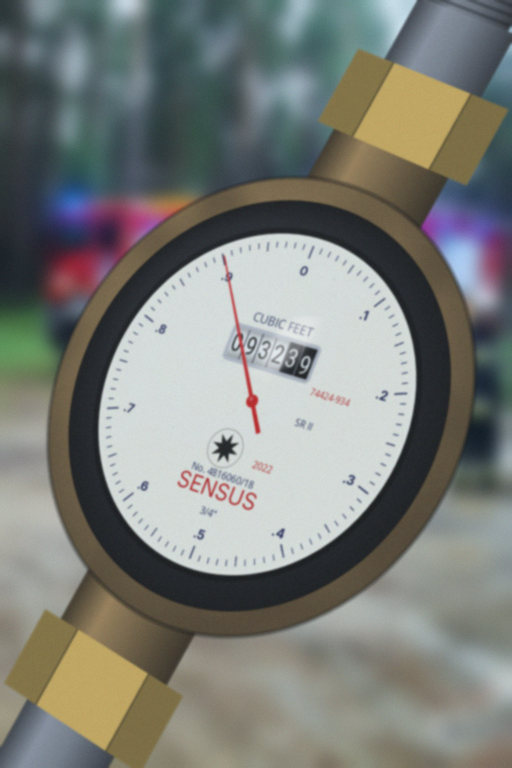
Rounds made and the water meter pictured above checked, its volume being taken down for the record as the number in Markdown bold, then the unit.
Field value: **93238.90** ft³
